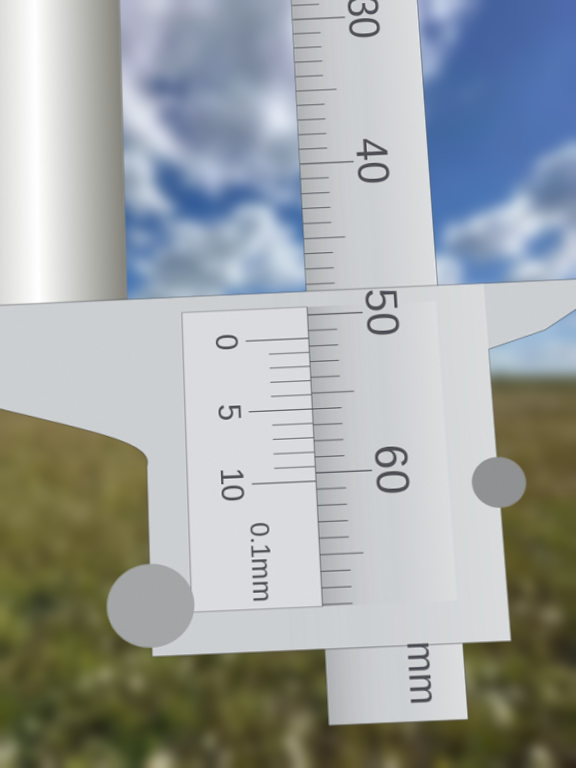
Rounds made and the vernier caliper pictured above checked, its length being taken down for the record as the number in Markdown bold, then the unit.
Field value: **51.5** mm
